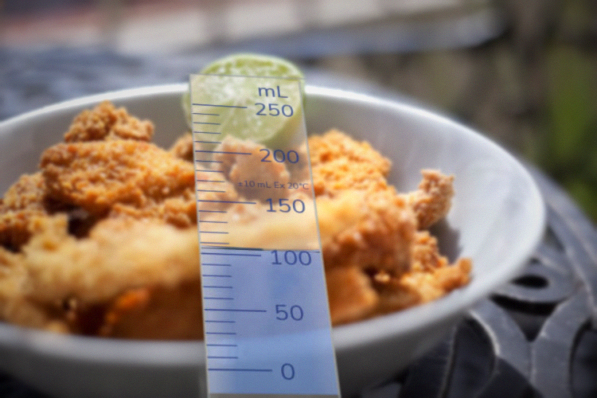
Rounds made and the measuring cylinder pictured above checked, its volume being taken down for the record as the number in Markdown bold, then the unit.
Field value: **105** mL
